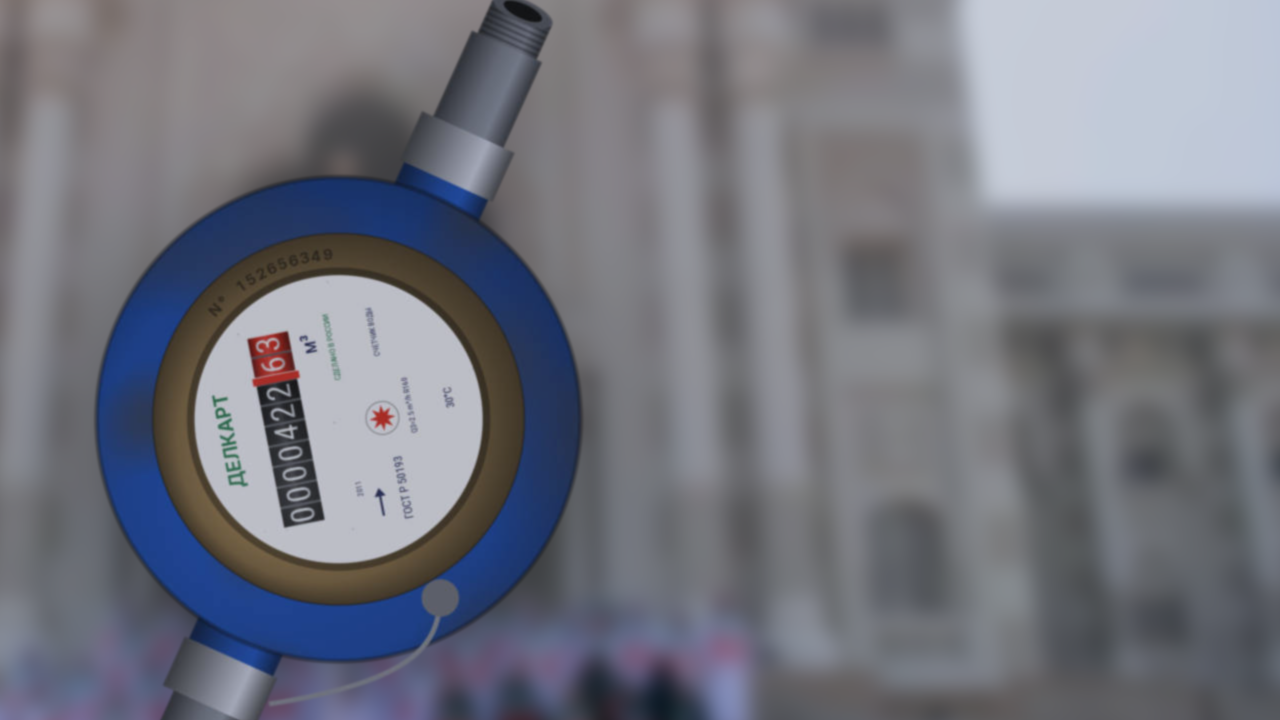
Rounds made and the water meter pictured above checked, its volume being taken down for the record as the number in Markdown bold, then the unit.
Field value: **422.63** m³
